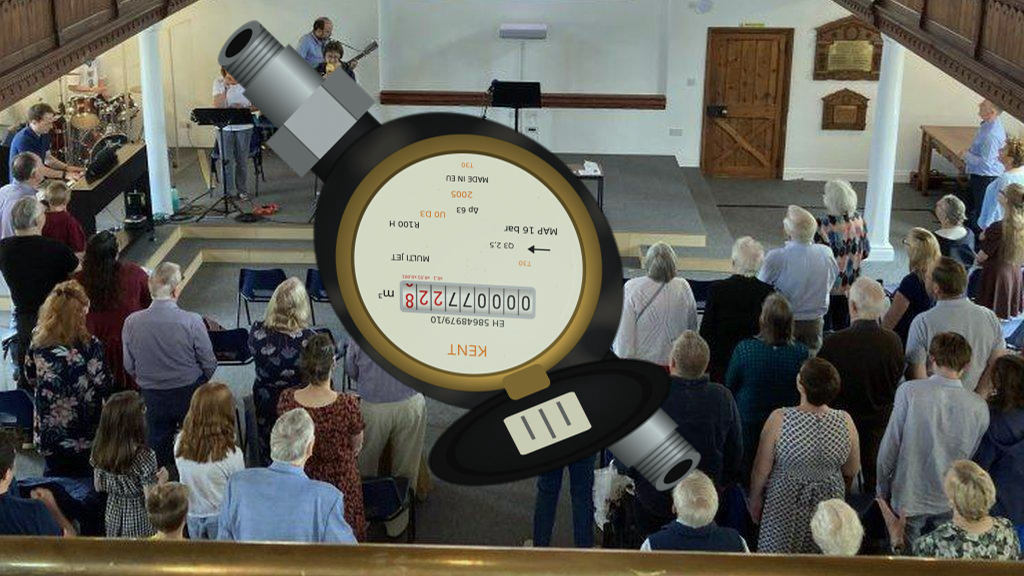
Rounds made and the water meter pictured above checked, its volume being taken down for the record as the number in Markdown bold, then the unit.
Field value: **77.228** m³
